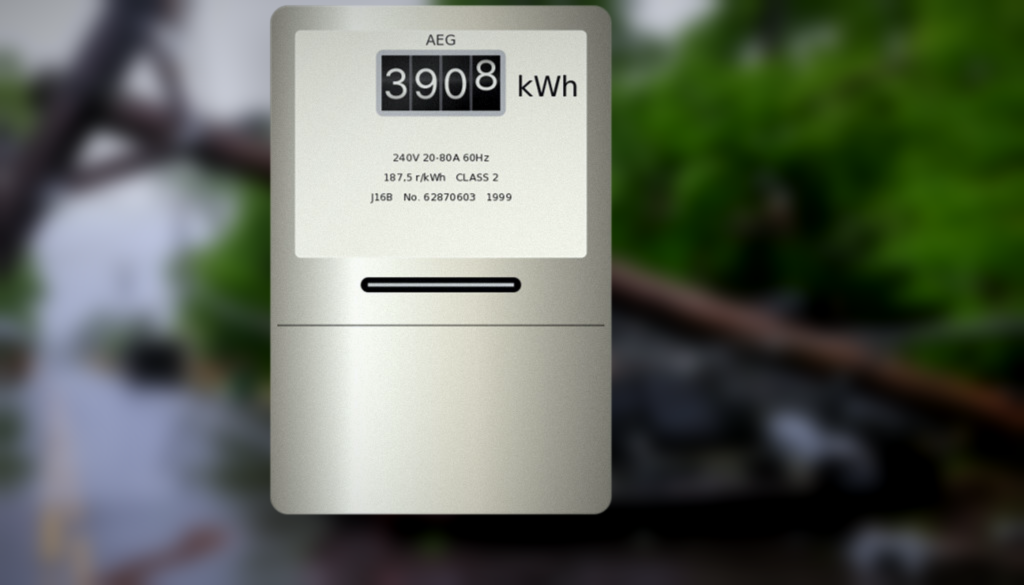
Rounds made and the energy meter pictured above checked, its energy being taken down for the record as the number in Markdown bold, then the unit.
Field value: **3908** kWh
